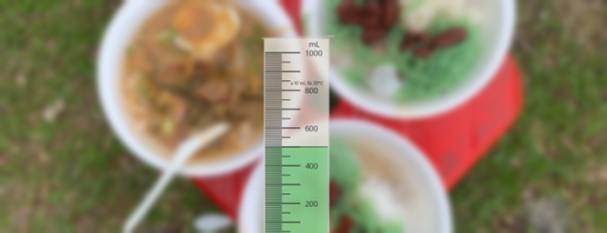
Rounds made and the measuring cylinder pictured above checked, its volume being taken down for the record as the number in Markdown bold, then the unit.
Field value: **500** mL
